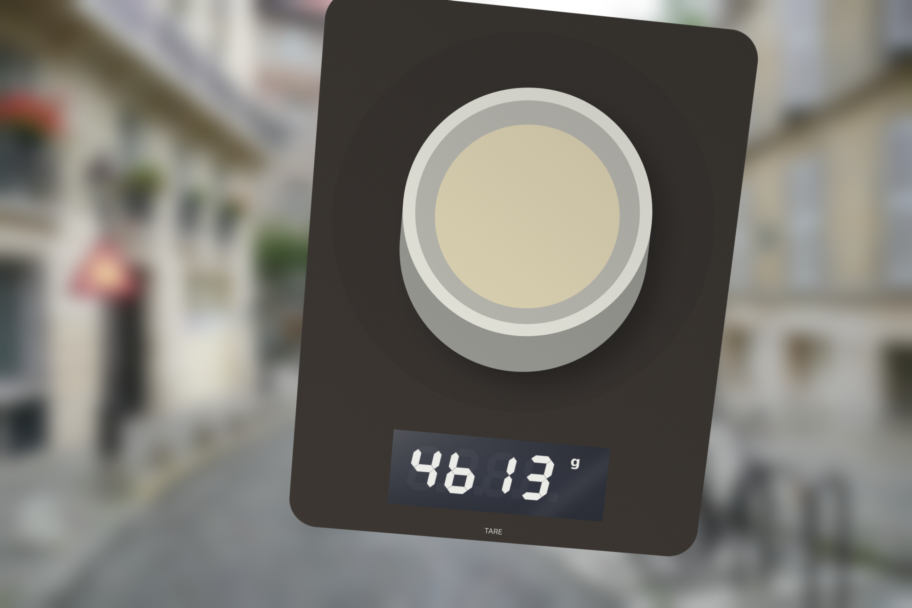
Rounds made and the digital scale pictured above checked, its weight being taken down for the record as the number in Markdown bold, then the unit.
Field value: **4613** g
